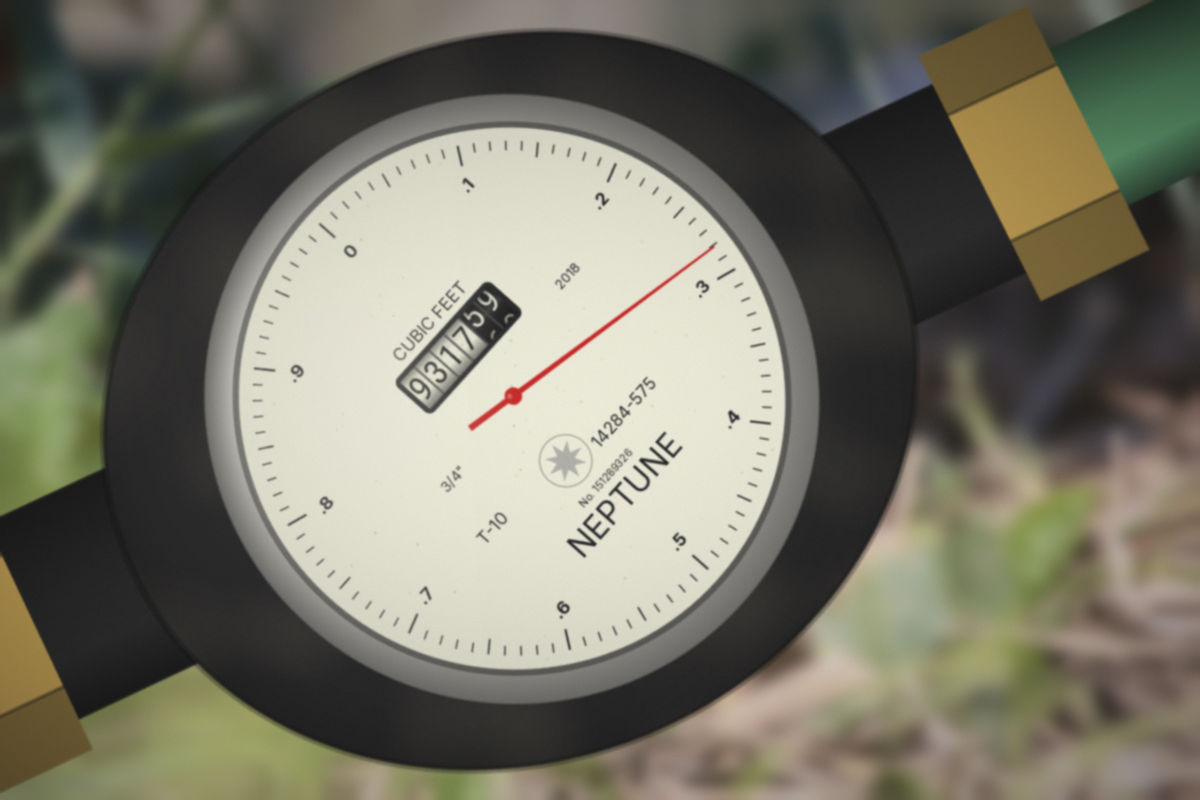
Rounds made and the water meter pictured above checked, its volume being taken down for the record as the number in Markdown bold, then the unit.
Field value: **931759.28** ft³
